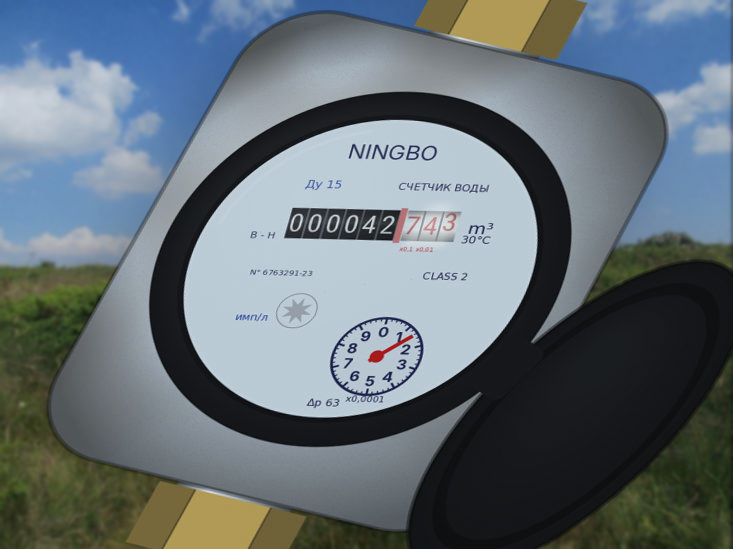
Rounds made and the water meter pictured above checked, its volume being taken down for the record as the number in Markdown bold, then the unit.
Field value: **42.7431** m³
